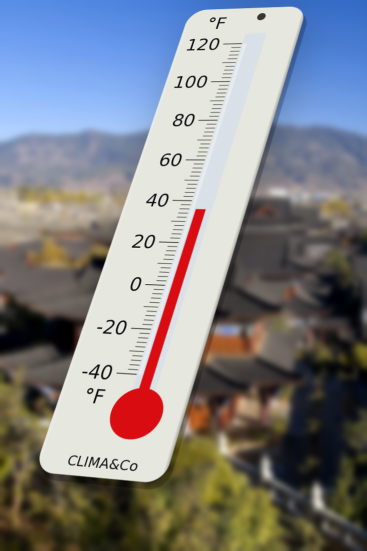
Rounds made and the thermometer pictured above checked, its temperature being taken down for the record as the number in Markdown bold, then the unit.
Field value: **36** °F
